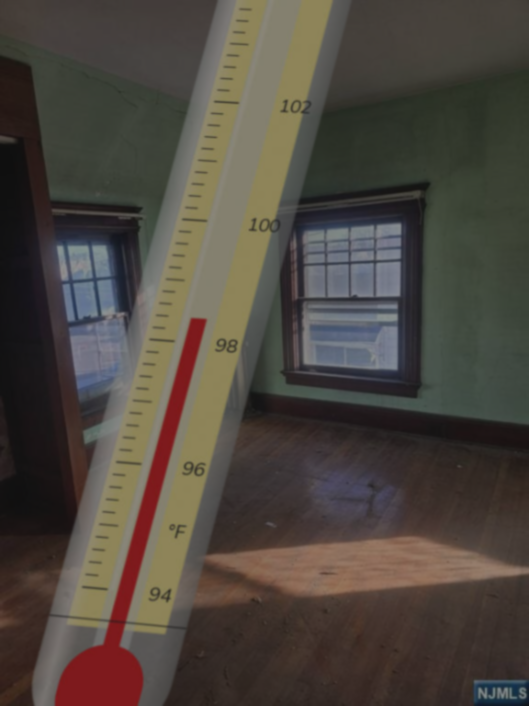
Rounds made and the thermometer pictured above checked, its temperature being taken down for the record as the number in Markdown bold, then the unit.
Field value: **98.4** °F
